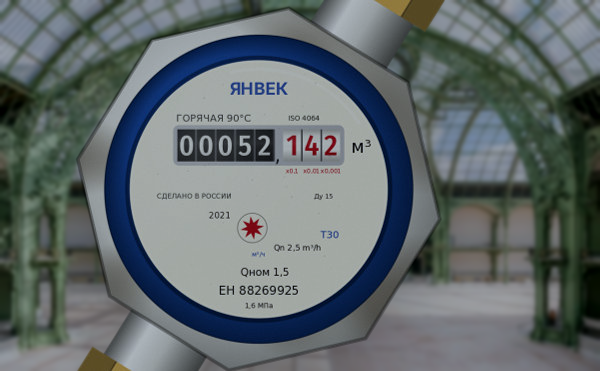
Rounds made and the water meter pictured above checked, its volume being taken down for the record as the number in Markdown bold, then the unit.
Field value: **52.142** m³
